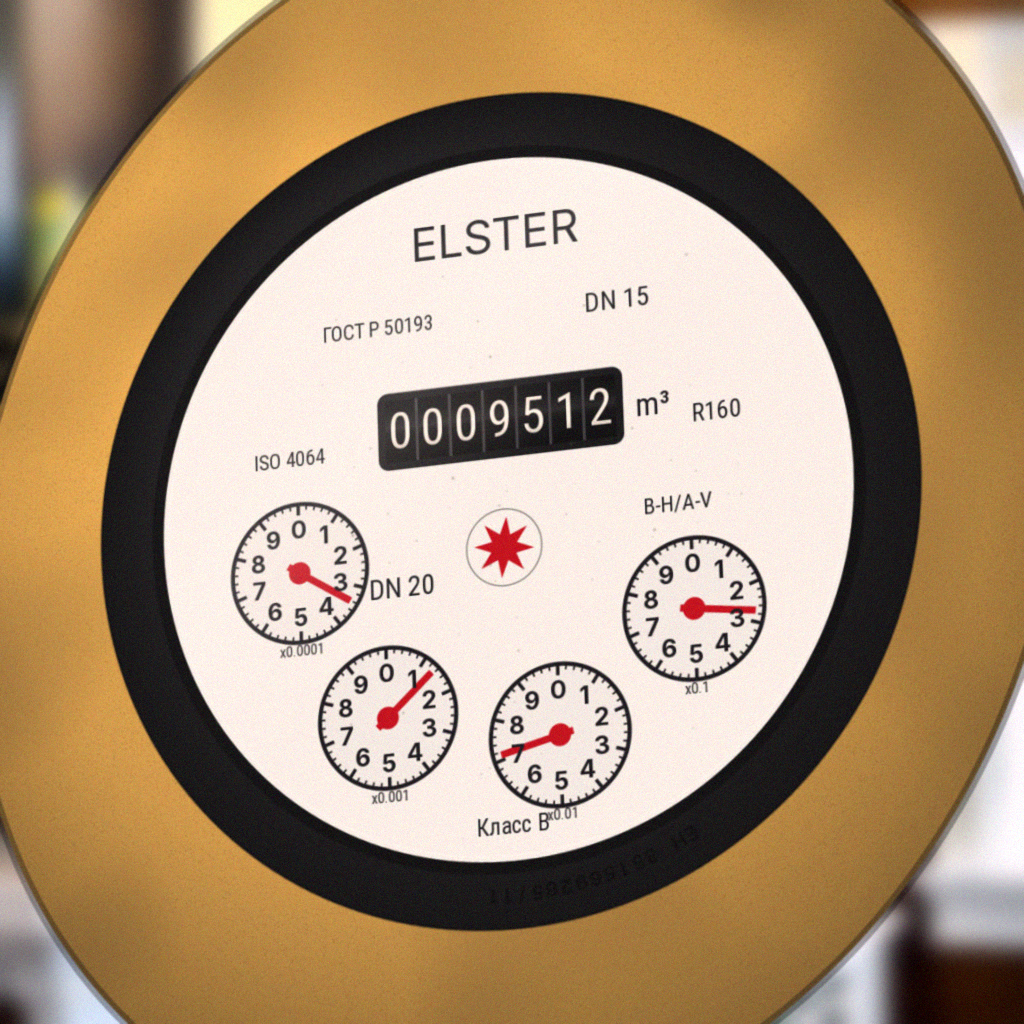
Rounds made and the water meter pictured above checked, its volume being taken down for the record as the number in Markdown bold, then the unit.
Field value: **9512.2713** m³
